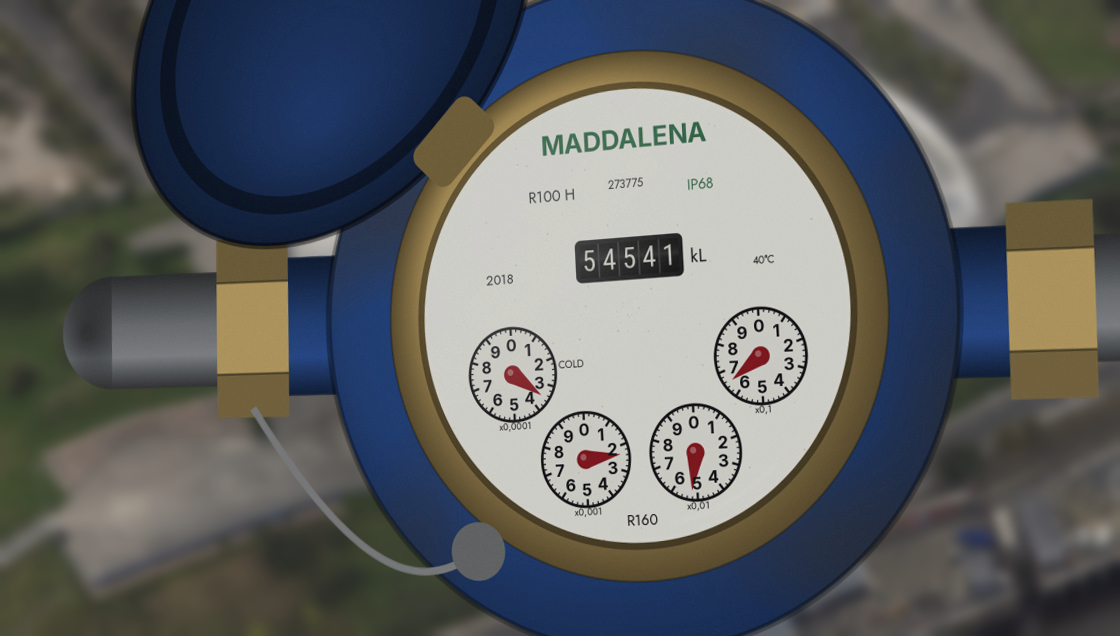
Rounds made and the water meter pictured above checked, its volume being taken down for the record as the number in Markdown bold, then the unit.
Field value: **54541.6523** kL
